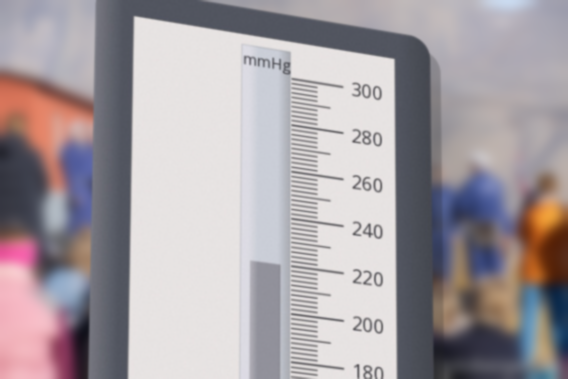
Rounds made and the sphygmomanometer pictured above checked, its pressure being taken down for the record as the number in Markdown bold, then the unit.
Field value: **220** mmHg
